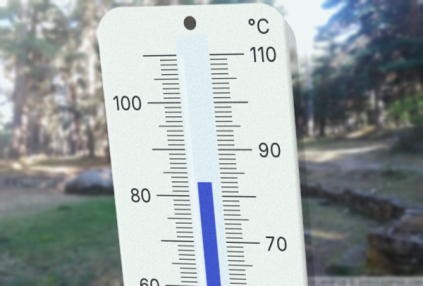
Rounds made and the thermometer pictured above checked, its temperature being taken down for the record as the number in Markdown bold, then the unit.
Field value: **83** °C
